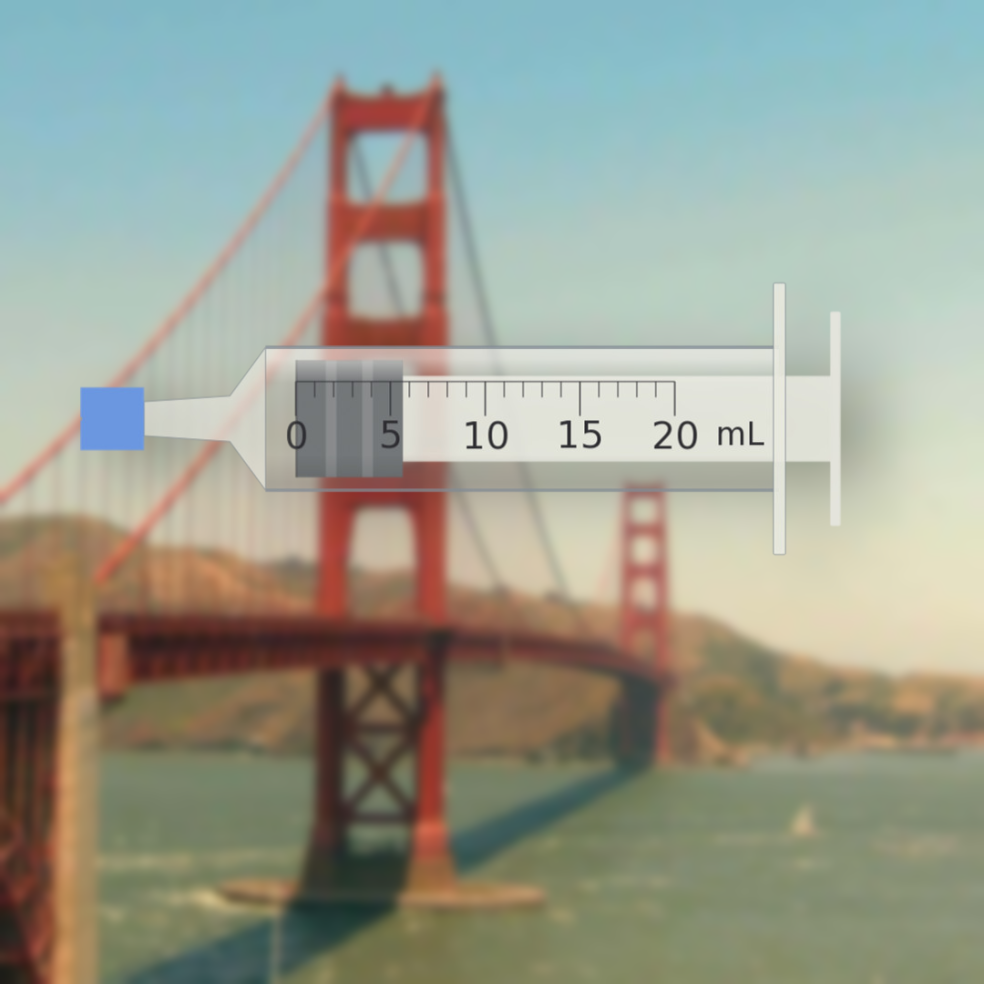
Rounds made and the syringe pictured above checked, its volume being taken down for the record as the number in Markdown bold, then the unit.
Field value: **0** mL
